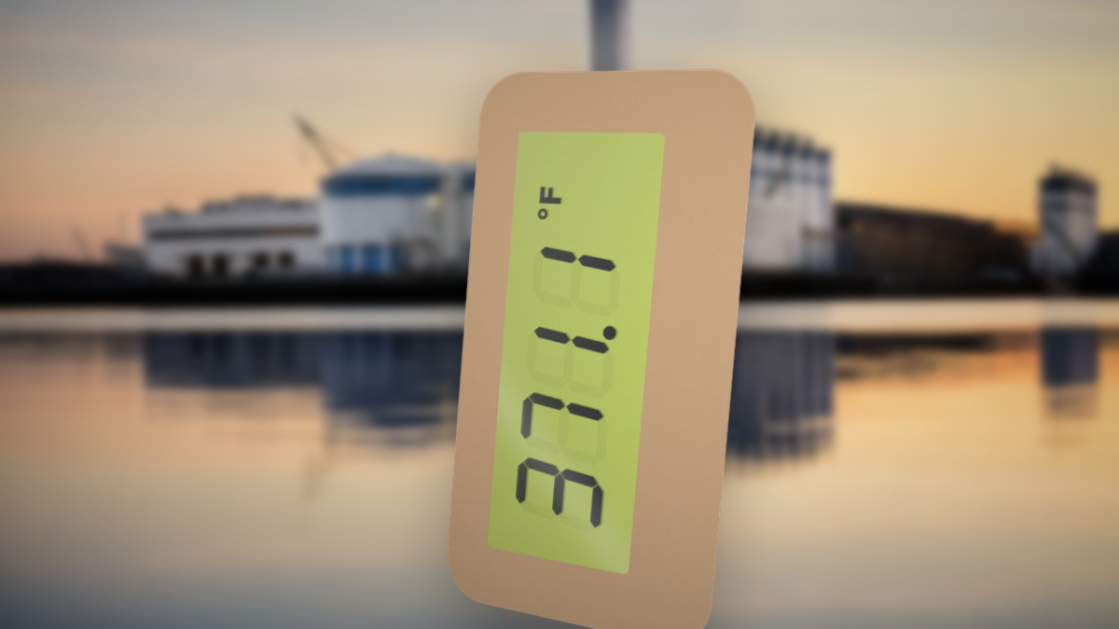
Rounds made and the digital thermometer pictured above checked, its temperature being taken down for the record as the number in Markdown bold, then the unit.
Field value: **371.1** °F
